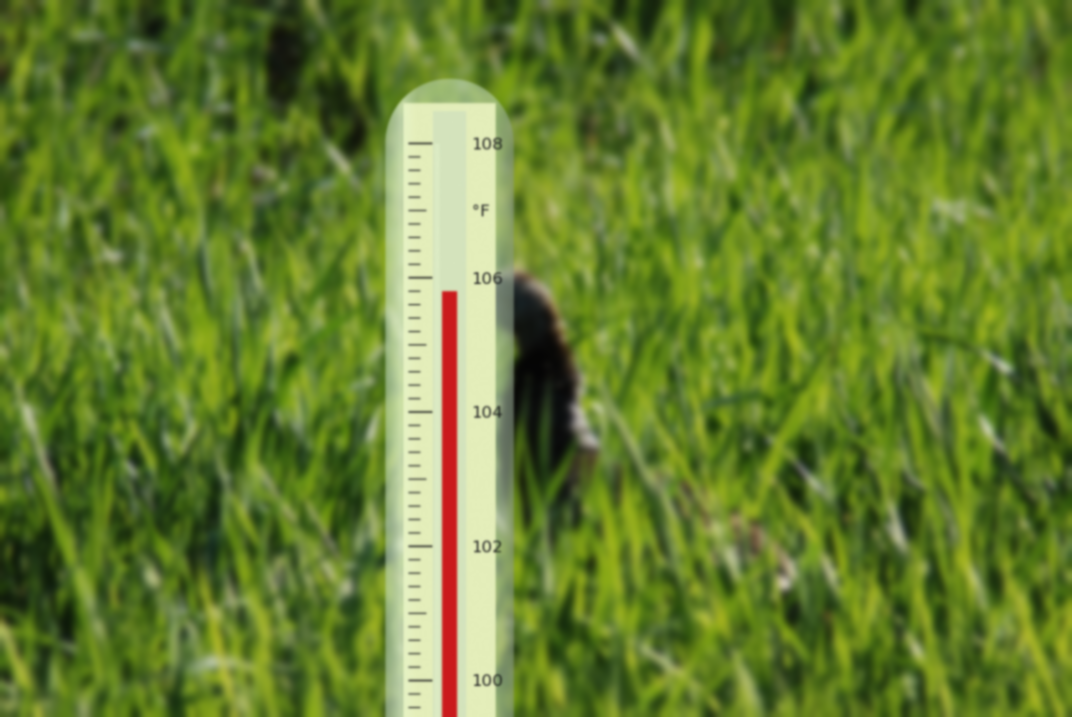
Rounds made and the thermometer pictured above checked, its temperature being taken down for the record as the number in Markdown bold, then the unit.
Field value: **105.8** °F
